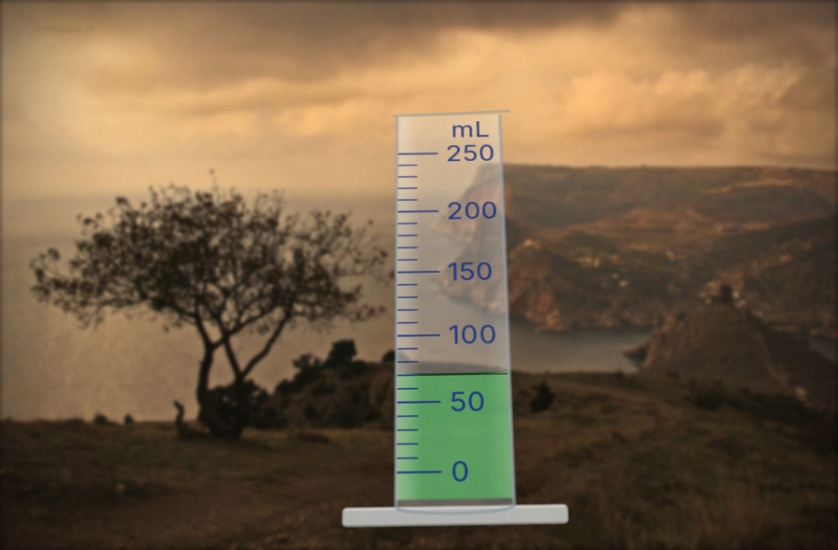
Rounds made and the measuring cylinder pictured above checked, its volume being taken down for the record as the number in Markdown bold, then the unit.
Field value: **70** mL
